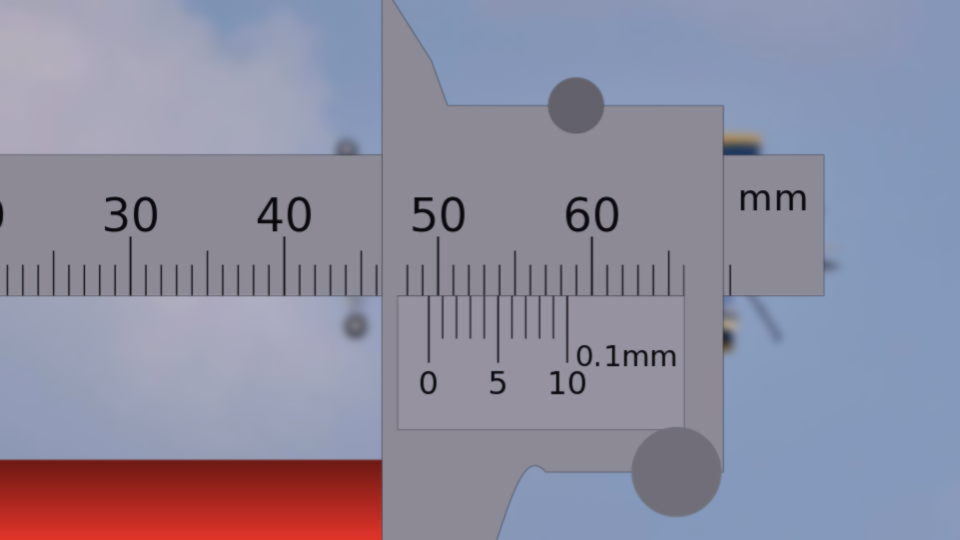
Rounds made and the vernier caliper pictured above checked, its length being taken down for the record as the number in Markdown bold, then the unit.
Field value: **49.4** mm
